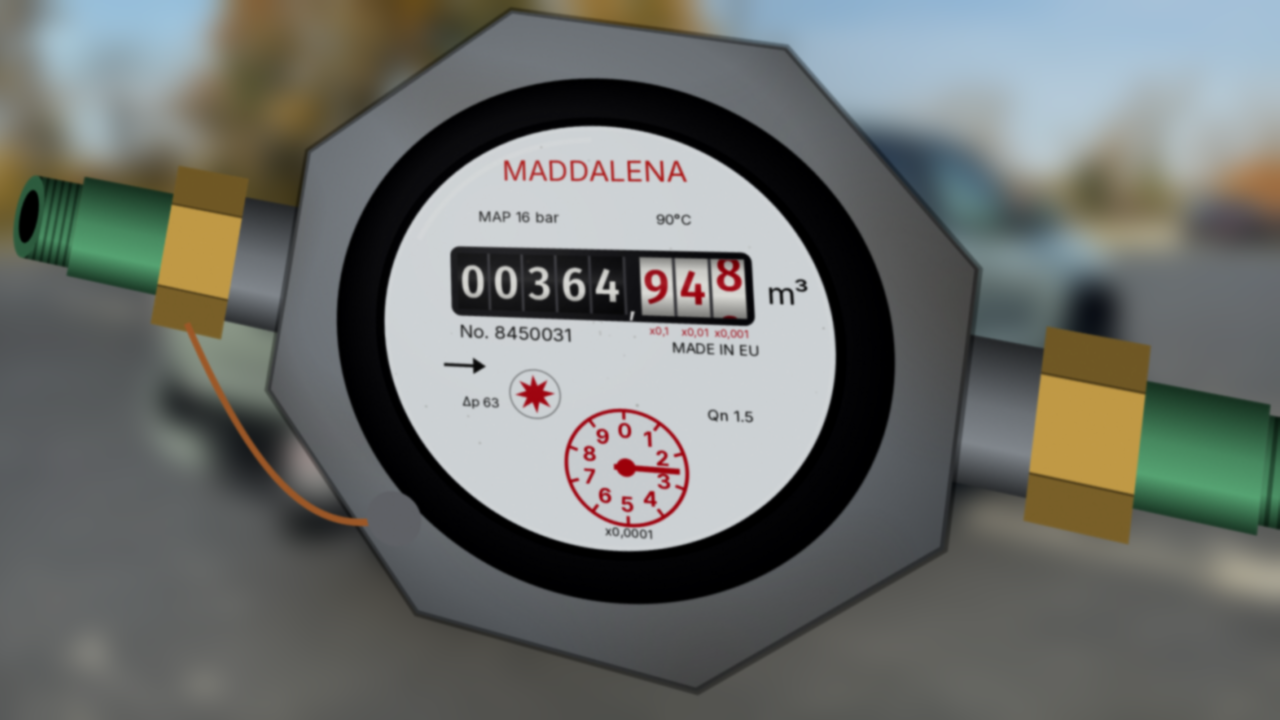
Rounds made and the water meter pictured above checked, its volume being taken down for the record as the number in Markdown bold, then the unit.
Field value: **364.9482** m³
